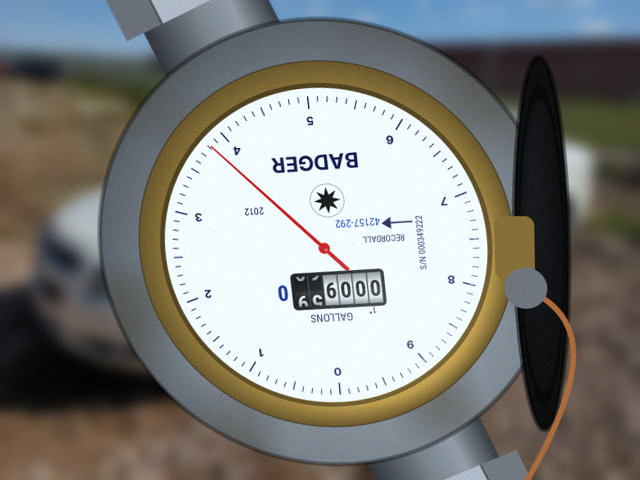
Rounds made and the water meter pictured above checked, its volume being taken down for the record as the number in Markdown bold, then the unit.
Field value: **9593.8** gal
